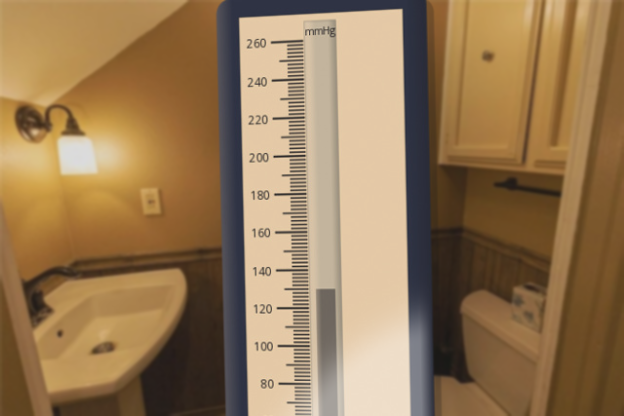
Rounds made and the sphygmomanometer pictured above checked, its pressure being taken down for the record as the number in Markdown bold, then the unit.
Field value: **130** mmHg
